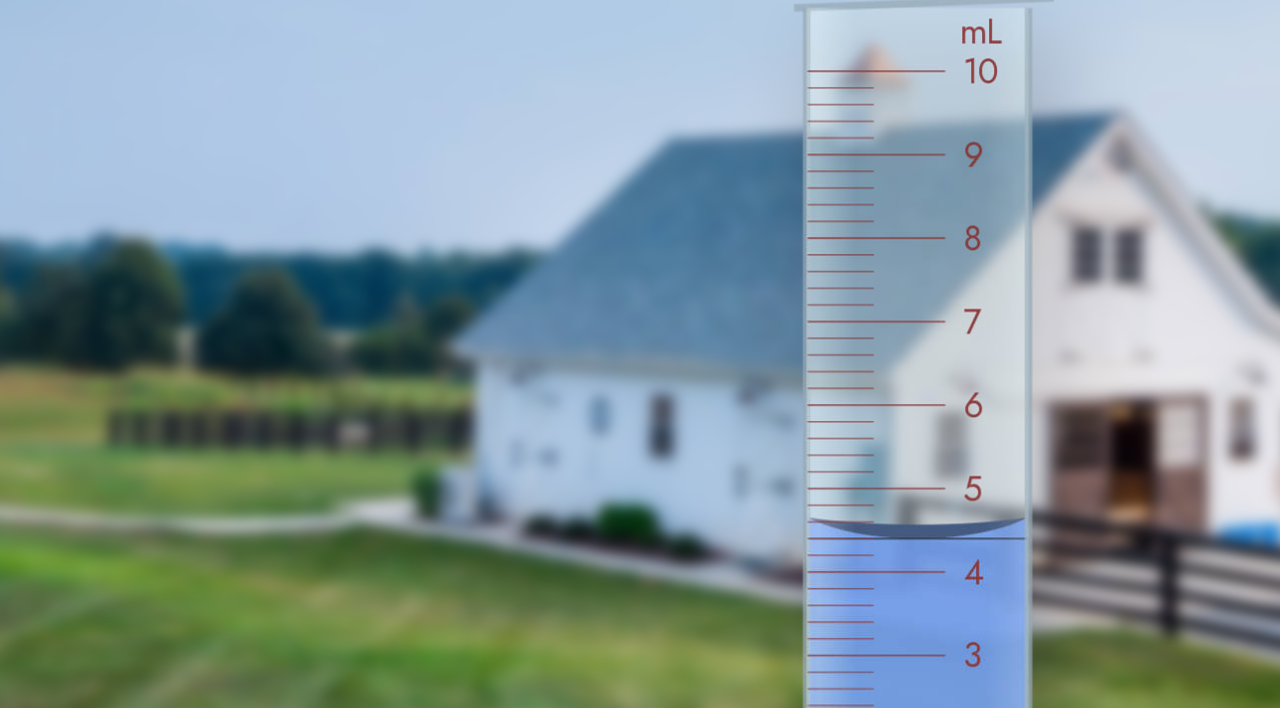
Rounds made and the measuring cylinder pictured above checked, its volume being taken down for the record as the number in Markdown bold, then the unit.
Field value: **4.4** mL
